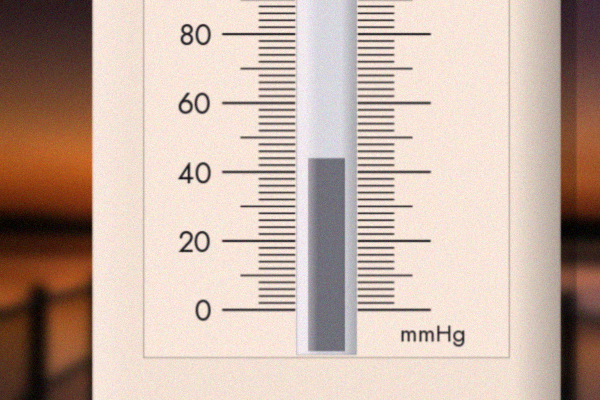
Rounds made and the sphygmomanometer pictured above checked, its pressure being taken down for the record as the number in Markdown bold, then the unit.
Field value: **44** mmHg
